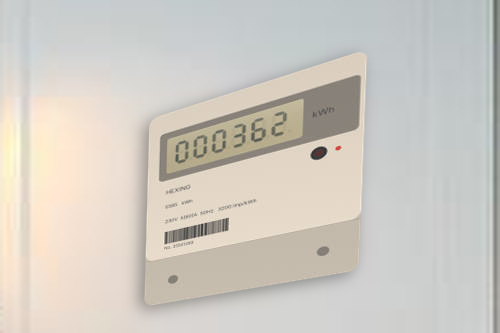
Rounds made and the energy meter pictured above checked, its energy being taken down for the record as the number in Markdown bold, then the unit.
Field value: **362** kWh
